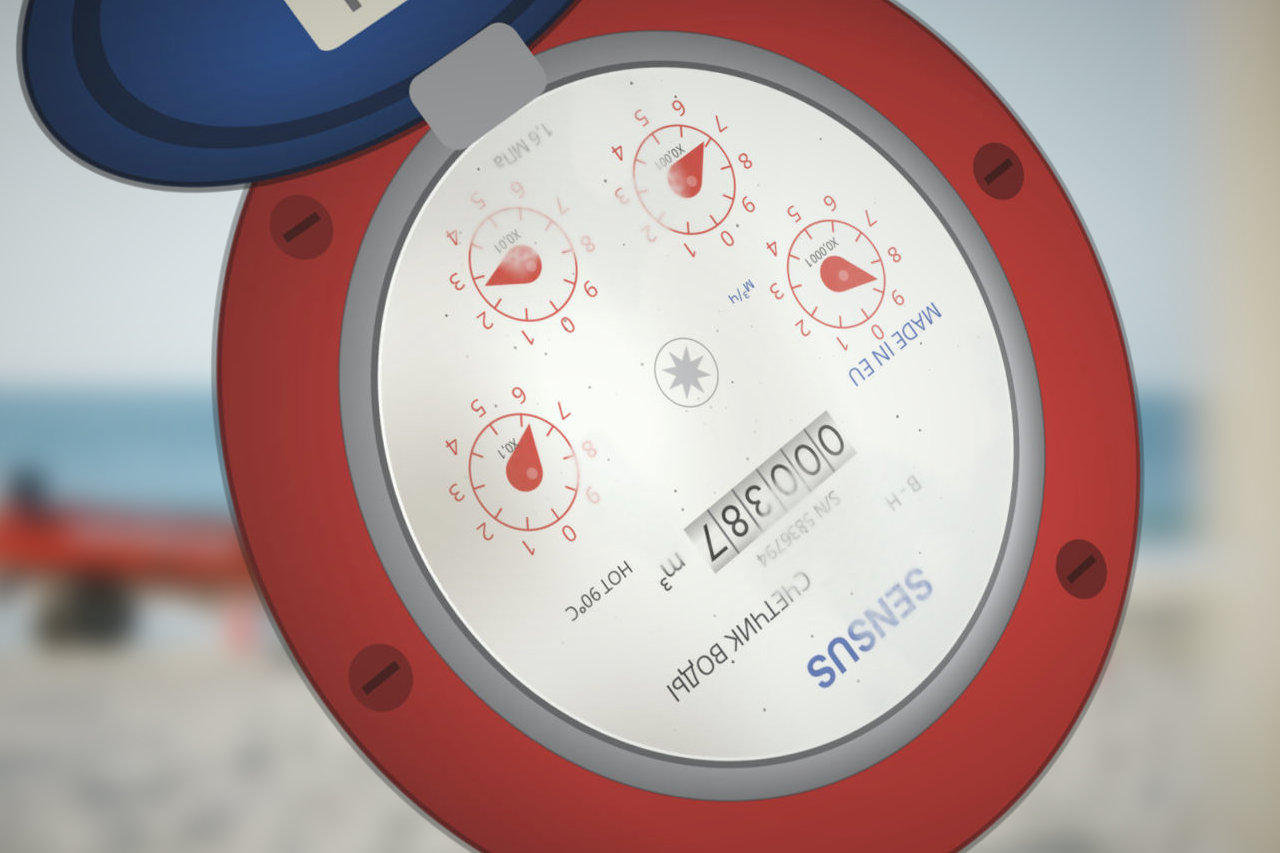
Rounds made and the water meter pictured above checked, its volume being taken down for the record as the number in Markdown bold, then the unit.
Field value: **387.6268** m³
